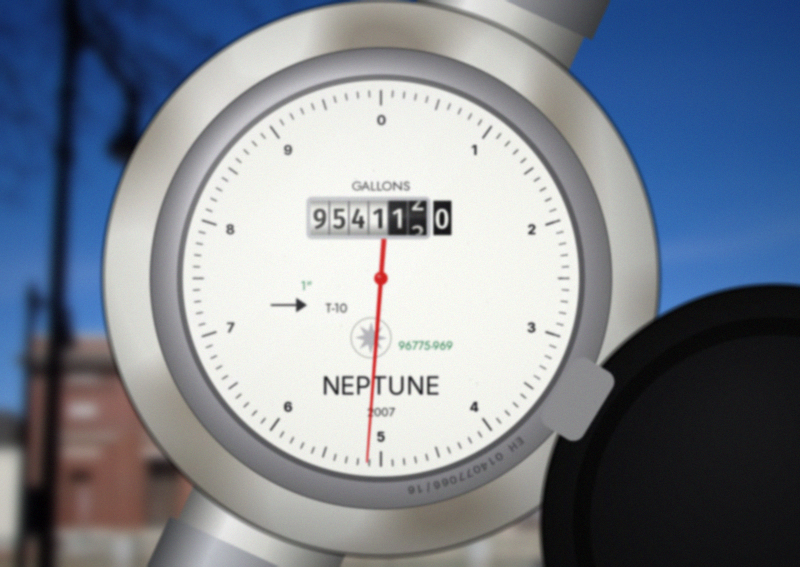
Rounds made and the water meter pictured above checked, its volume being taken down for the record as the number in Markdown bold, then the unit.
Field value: **9541125.1** gal
